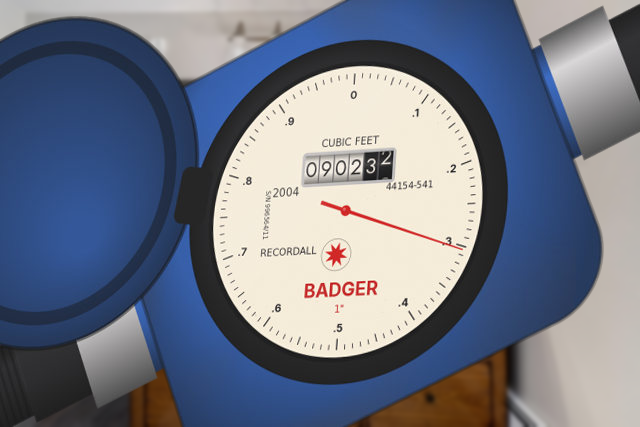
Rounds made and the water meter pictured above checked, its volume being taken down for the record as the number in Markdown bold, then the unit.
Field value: **90232.30** ft³
